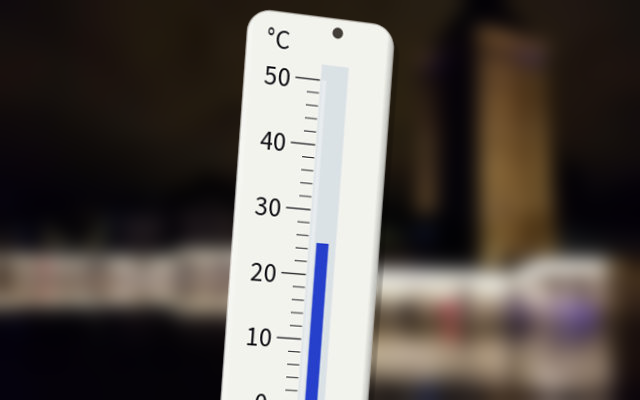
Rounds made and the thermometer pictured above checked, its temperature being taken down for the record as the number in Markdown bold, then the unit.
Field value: **25** °C
